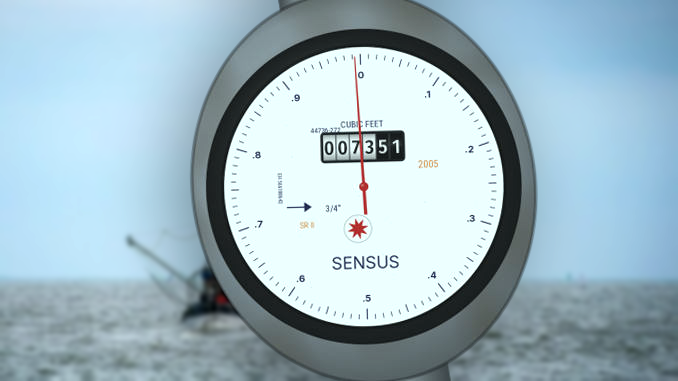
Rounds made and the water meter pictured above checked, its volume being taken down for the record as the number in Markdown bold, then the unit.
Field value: **7350.99** ft³
